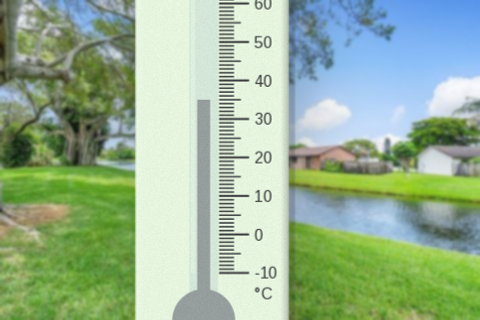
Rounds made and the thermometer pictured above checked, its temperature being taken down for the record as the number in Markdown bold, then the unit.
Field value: **35** °C
